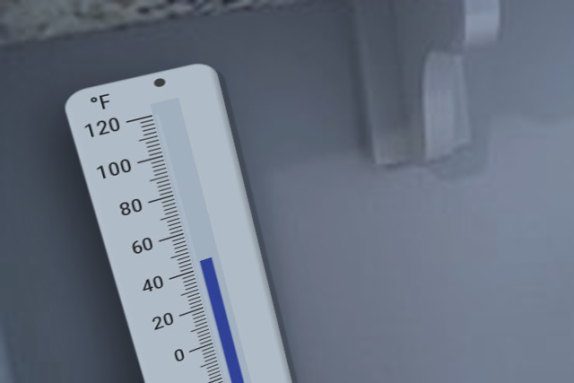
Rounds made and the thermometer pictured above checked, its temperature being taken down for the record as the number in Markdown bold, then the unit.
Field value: **44** °F
